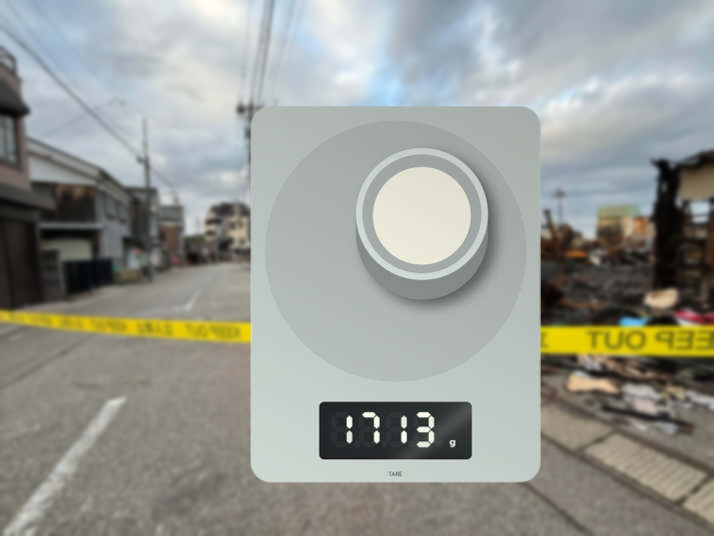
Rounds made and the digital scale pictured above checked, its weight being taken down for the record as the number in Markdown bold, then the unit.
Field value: **1713** g
